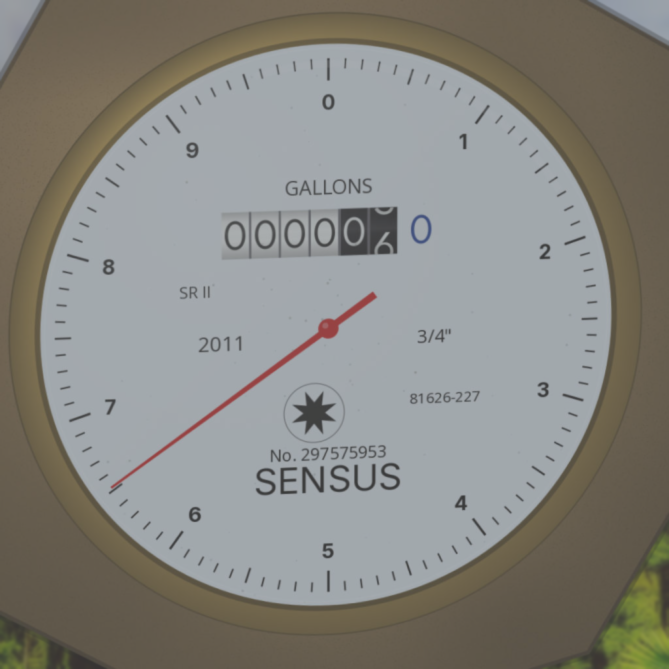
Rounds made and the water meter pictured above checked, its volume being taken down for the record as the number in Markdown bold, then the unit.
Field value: **56.5** gal
